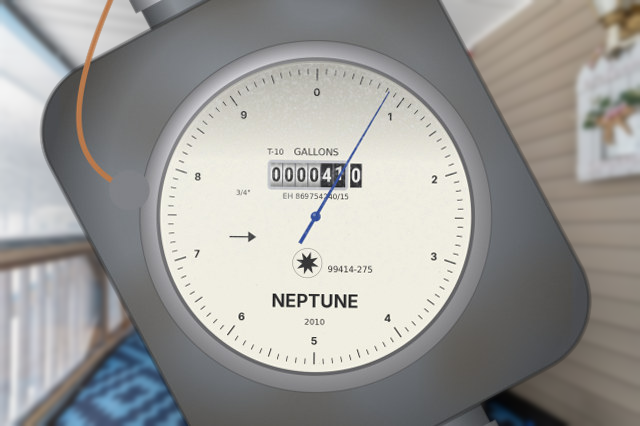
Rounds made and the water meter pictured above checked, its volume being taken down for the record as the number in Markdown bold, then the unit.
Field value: **410.8** gal
